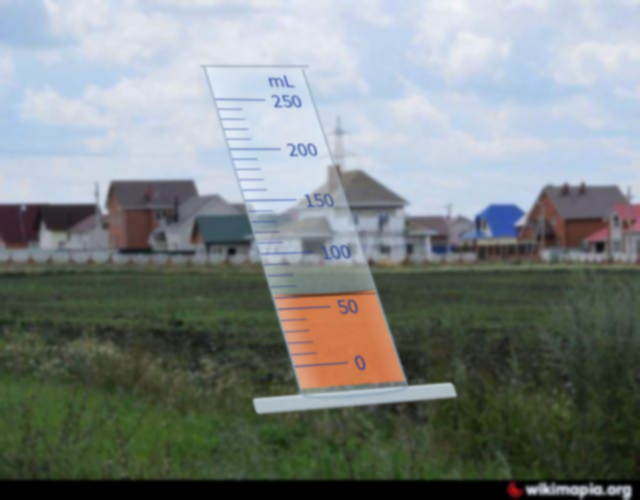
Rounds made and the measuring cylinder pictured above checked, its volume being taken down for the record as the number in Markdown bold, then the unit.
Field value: **60** mL
